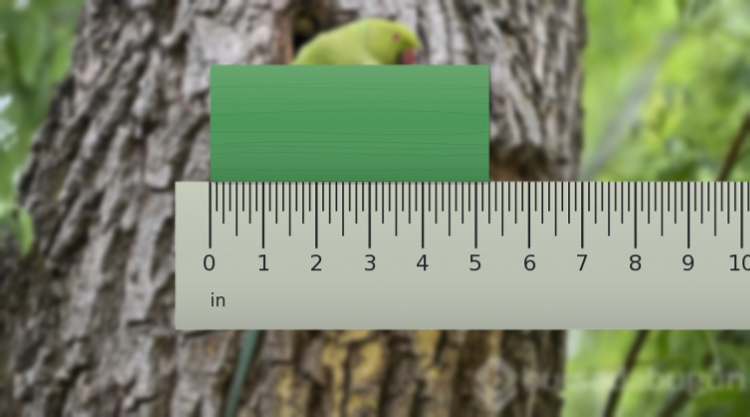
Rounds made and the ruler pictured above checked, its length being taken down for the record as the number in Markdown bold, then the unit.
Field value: **5.25** in
